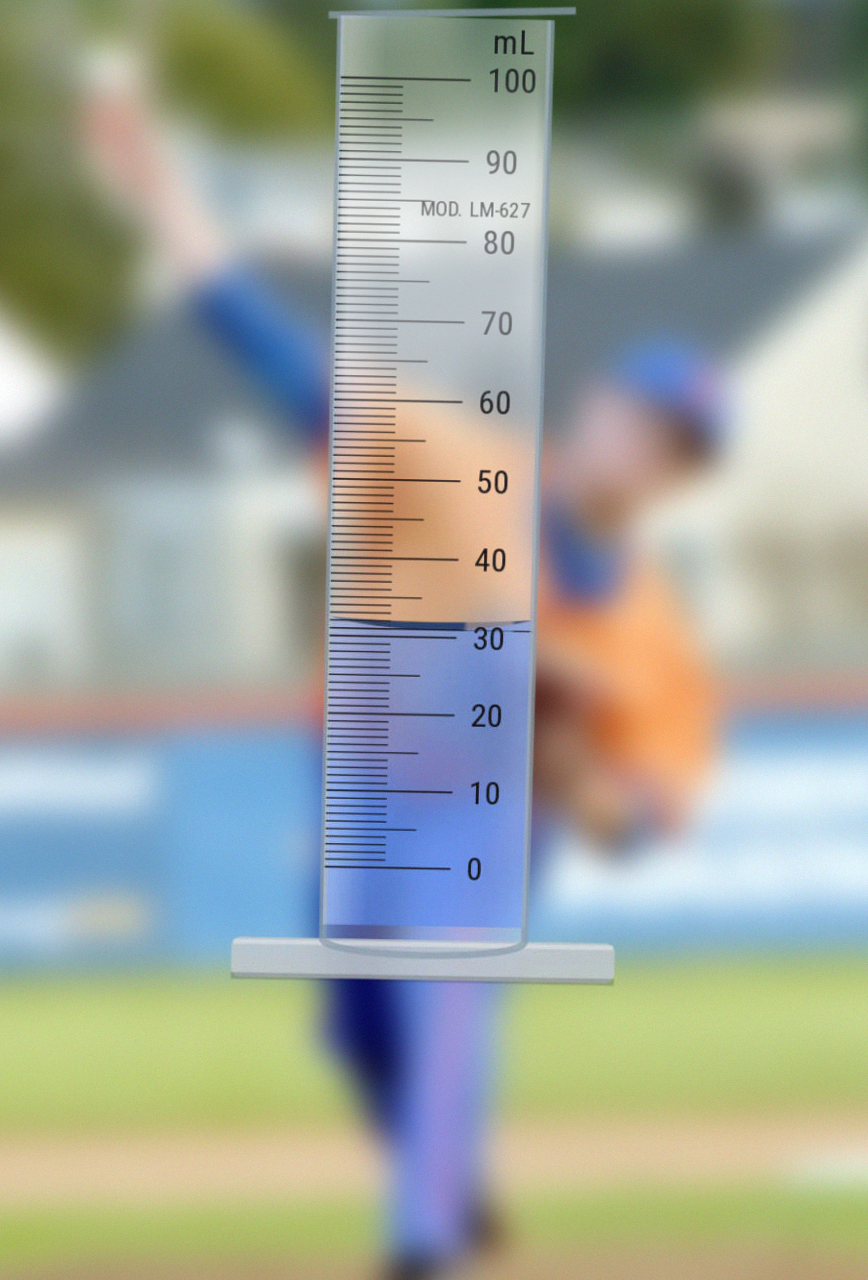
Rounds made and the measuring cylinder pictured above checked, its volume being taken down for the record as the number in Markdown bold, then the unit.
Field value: **31** mL
